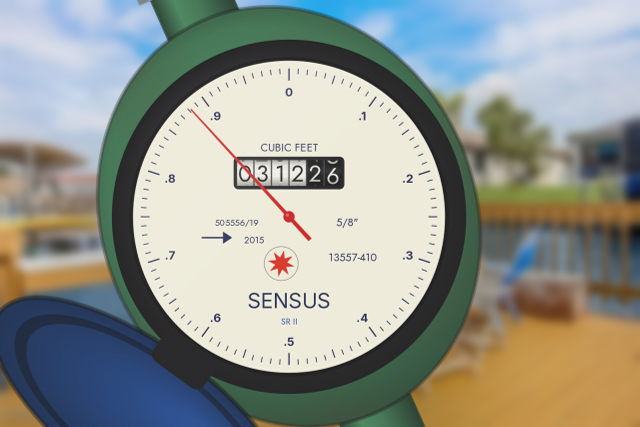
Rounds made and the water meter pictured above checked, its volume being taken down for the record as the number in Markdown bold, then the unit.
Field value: **31225.88** ft³
